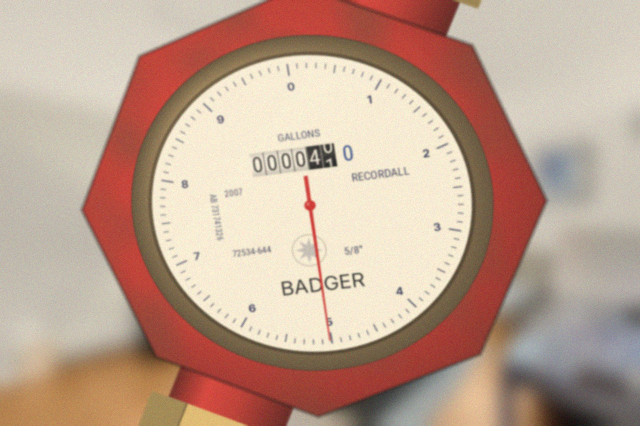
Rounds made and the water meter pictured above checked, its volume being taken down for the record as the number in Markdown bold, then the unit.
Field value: **405.0** gal
